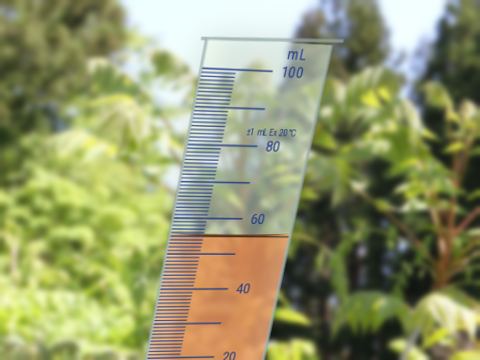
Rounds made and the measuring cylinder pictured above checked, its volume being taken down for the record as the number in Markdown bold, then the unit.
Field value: **55** mL
